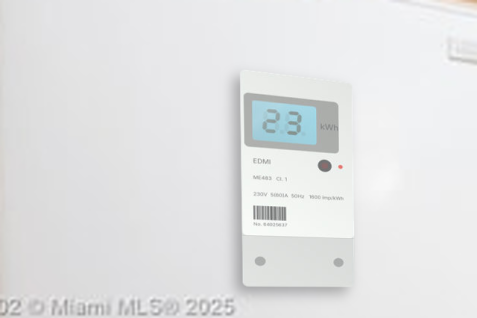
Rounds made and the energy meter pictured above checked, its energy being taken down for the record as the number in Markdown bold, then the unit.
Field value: **23** kWh
